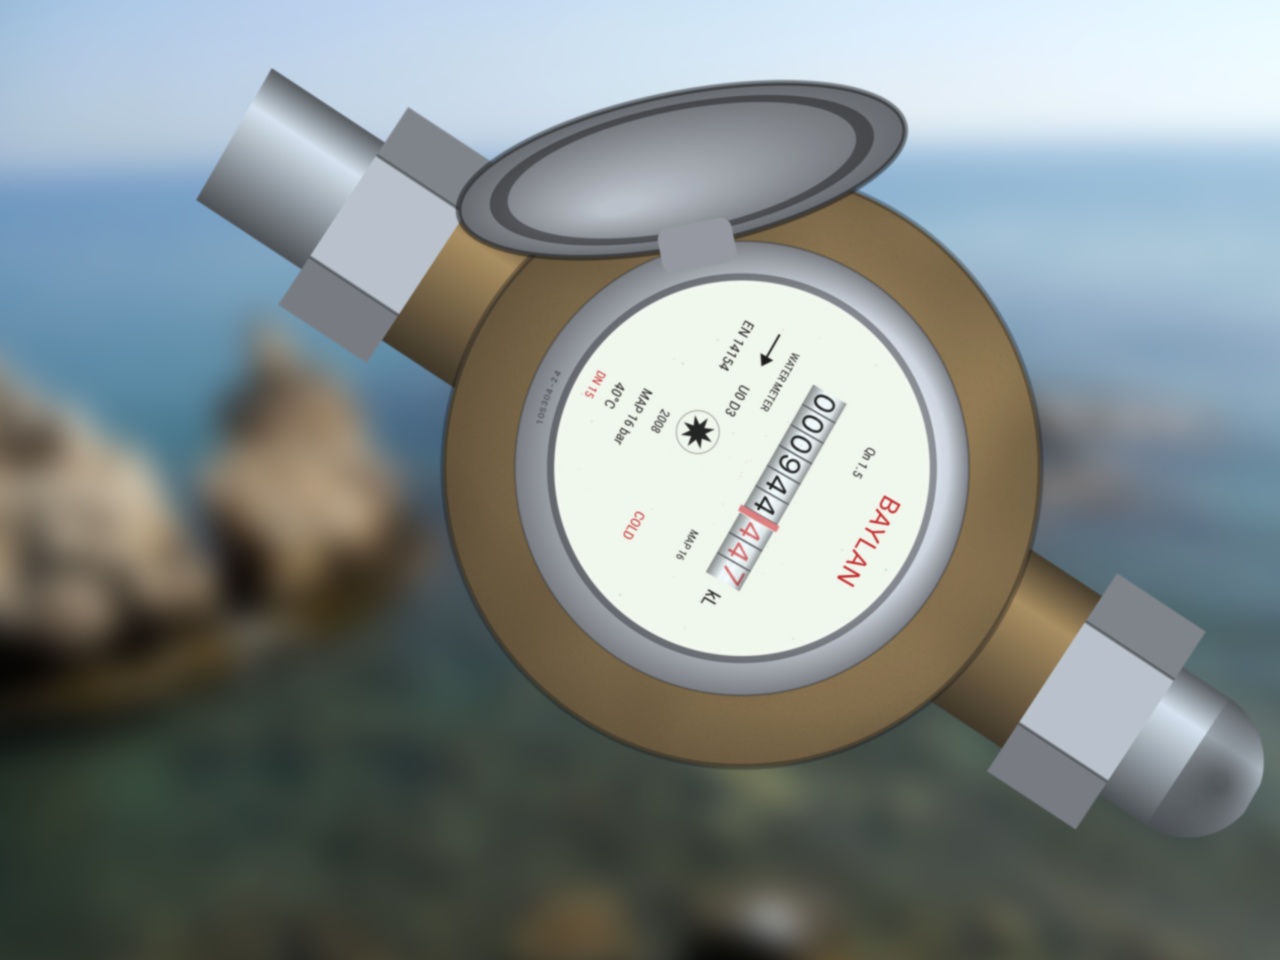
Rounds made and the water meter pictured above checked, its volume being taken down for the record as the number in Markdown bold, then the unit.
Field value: **944.447** kL
